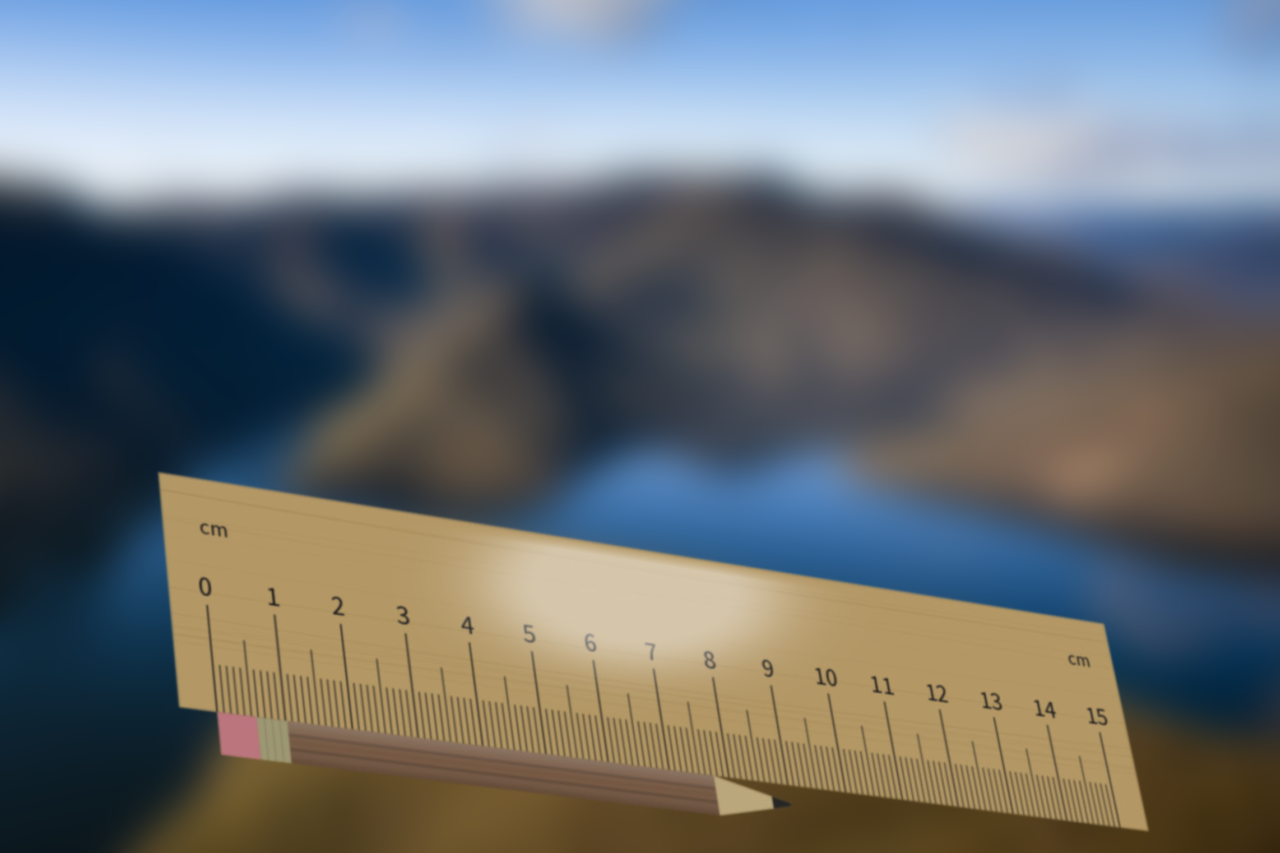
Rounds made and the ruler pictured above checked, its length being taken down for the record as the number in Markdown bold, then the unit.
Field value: **9** cm
